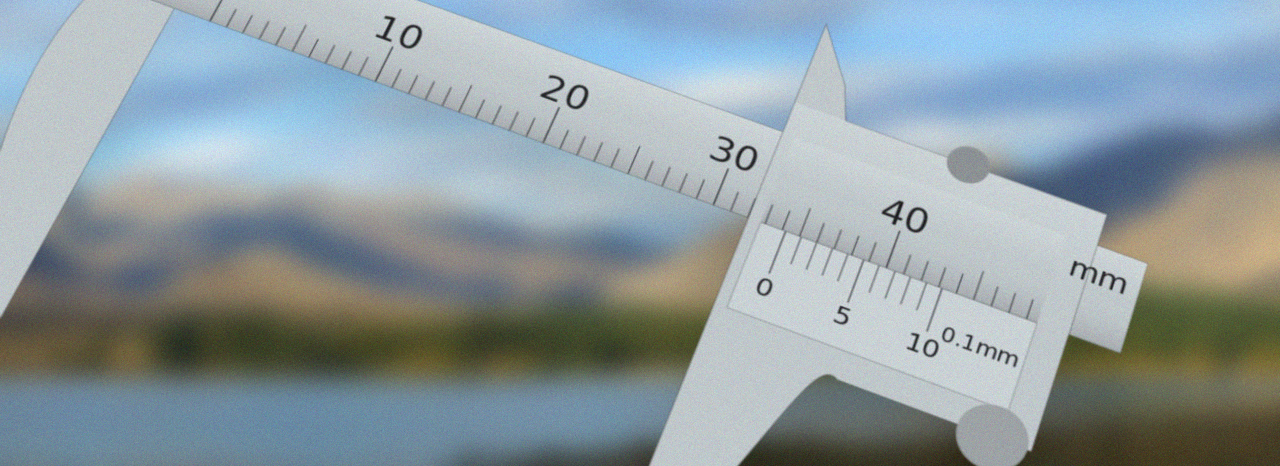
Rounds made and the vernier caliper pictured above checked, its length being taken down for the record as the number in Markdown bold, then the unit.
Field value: **34.2** mm
